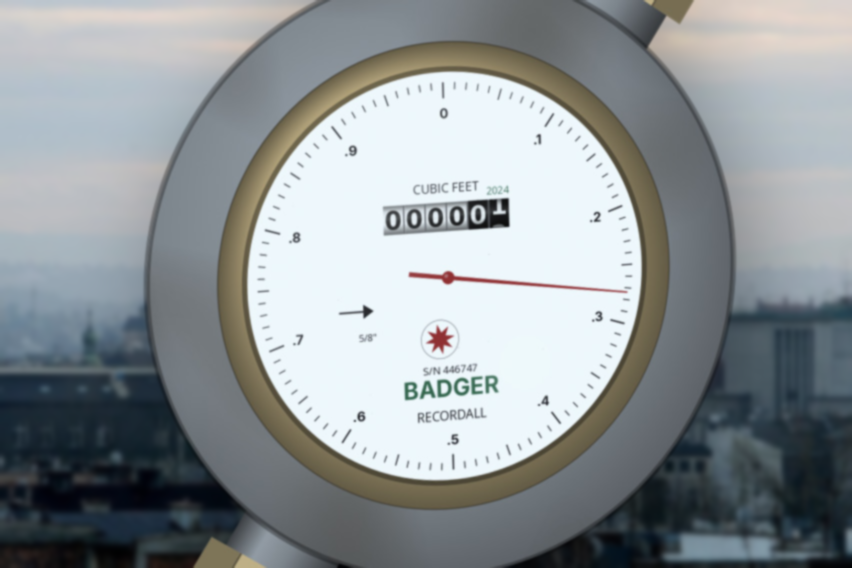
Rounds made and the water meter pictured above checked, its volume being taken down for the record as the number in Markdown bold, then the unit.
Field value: **1.27** ft³
